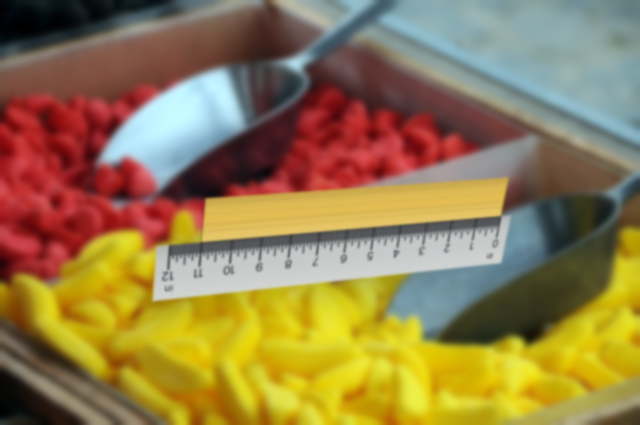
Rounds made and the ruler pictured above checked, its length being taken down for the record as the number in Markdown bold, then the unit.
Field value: **11** in
